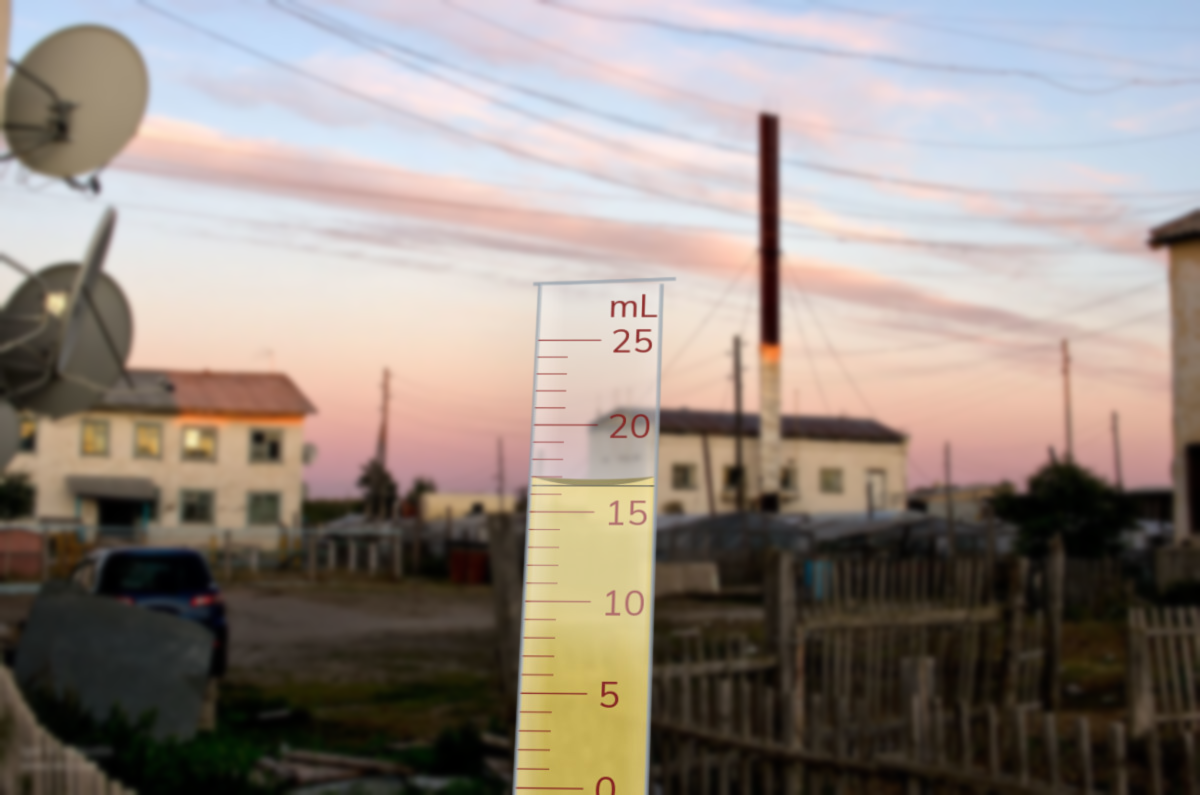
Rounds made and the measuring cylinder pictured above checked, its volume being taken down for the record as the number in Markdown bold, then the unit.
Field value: **16.5** mL
